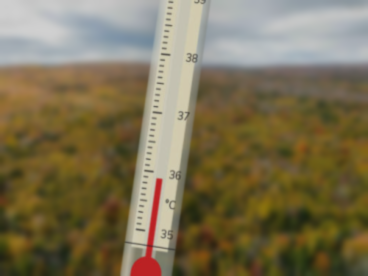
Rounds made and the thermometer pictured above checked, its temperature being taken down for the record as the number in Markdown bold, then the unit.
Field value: **35.9** °C
